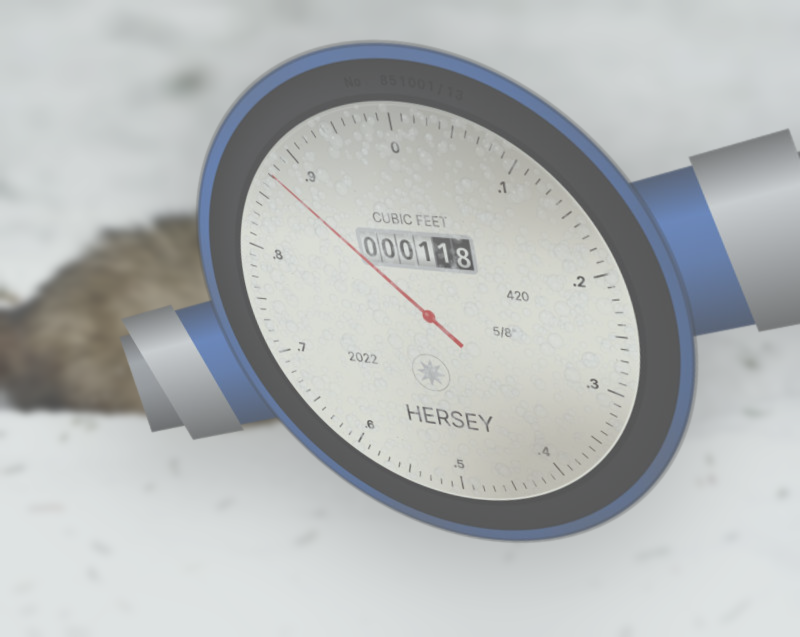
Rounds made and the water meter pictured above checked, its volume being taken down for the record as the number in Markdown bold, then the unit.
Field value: **117.87** ft³
